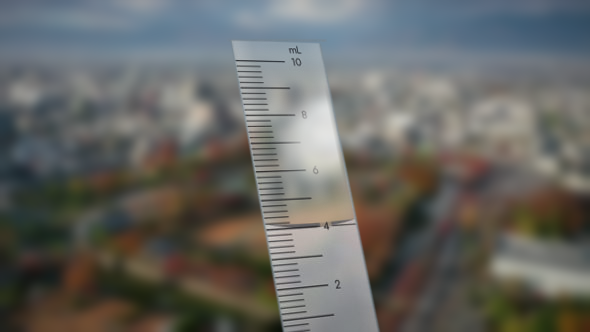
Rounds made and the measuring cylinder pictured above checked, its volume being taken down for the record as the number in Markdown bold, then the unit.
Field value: **4** mL
